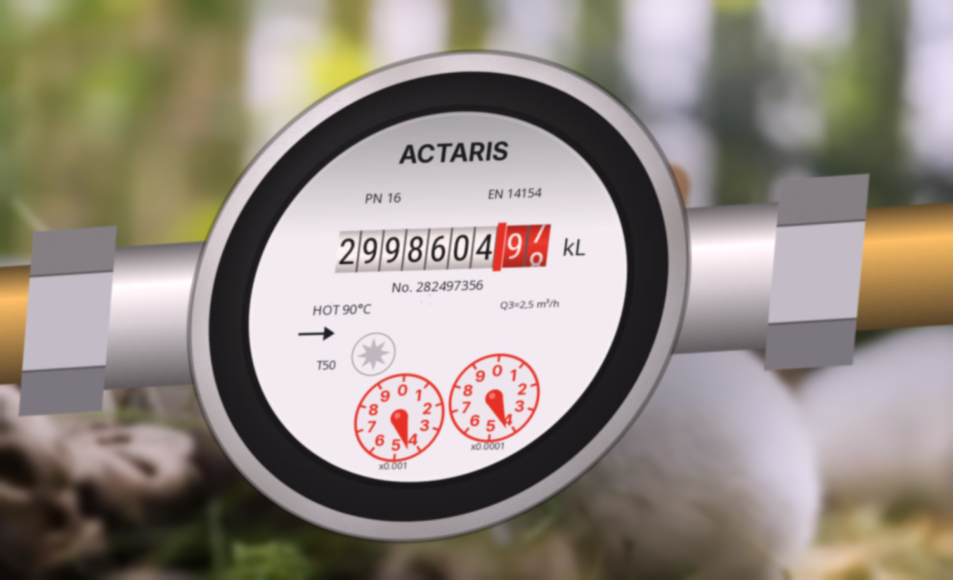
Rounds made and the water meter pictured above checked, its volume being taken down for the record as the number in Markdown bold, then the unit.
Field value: **2998604.9744** kL
